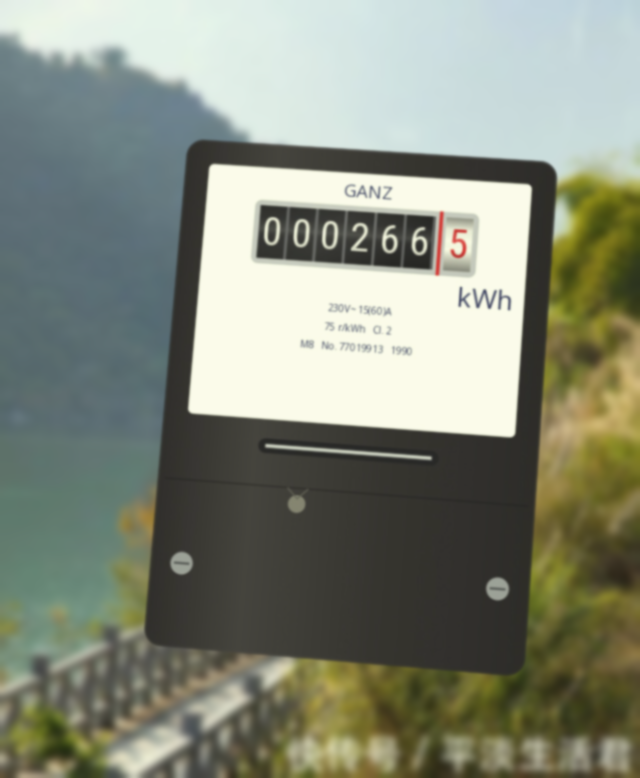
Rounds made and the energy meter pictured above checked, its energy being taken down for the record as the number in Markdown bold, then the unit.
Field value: **266.5** kWh
